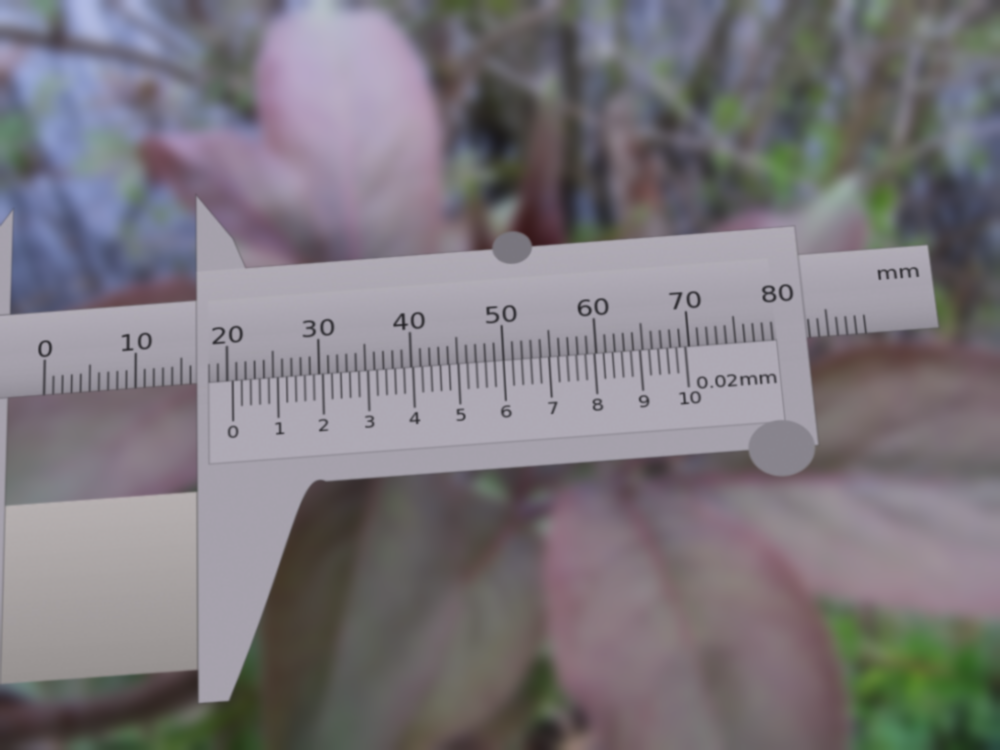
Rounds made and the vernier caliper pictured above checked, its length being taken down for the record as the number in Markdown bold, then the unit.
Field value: **20.6** mm
